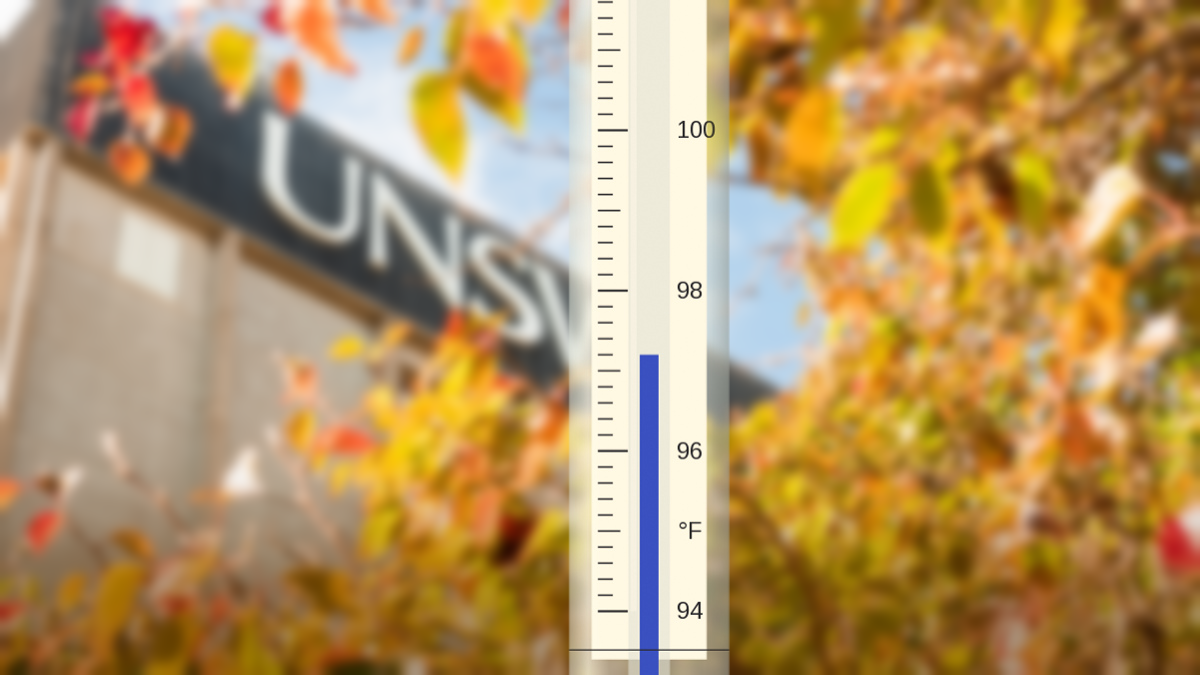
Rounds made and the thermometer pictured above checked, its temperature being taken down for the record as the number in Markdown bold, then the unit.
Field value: **97.2** °F
